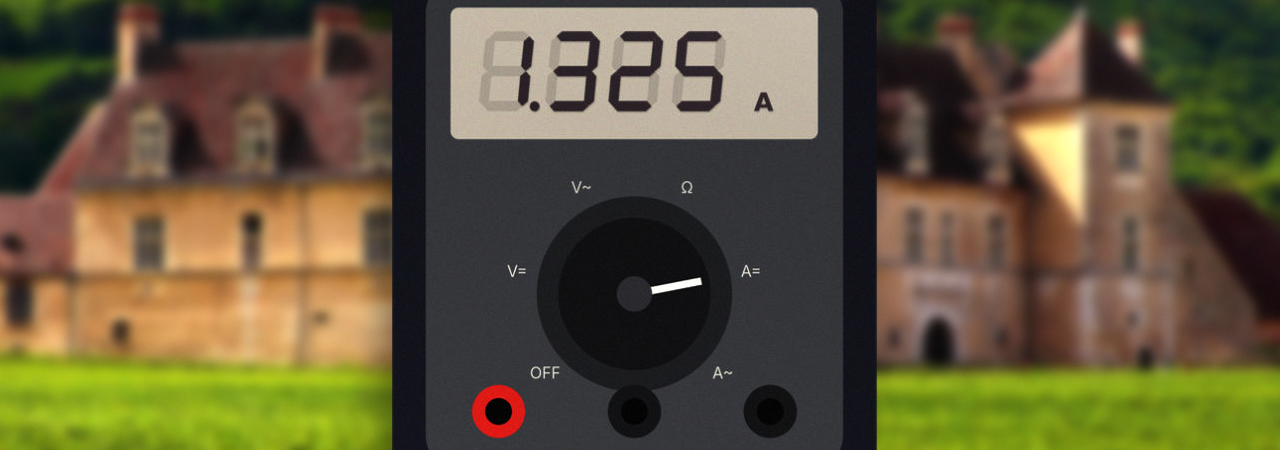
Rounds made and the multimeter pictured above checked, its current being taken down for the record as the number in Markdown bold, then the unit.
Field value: **1.325** A
